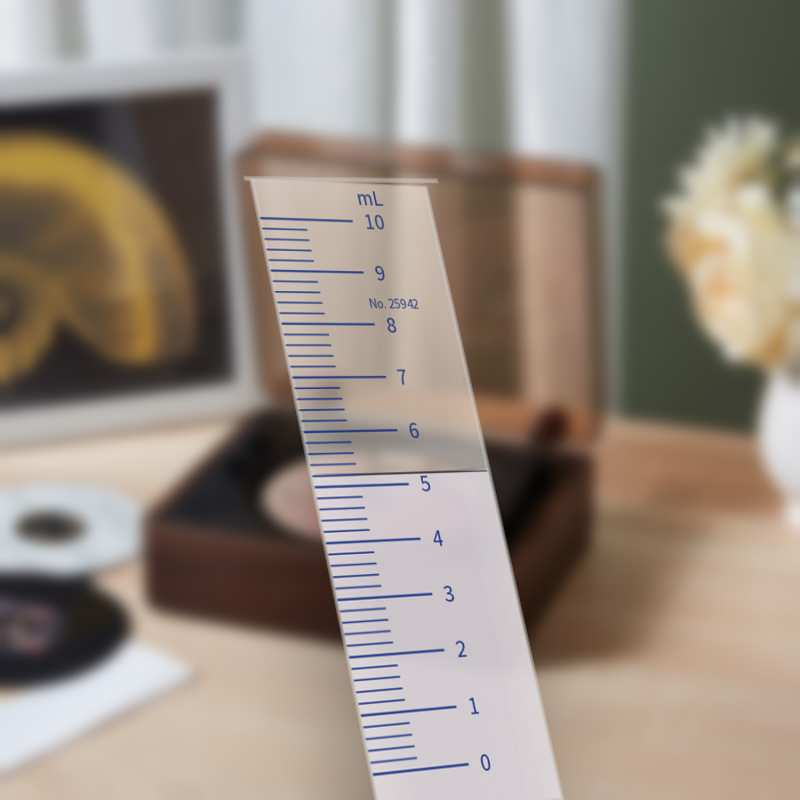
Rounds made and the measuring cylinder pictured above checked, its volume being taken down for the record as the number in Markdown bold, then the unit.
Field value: **5.2** mL
